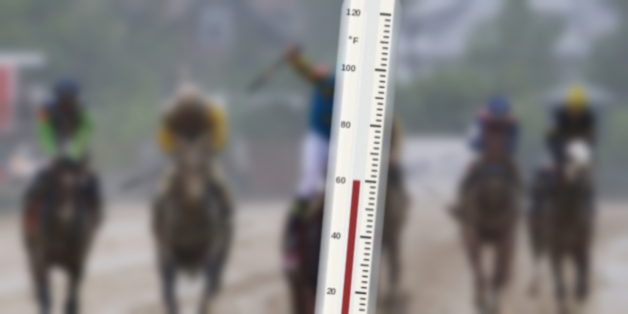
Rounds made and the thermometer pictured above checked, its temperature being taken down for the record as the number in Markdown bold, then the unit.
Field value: **60** °F
